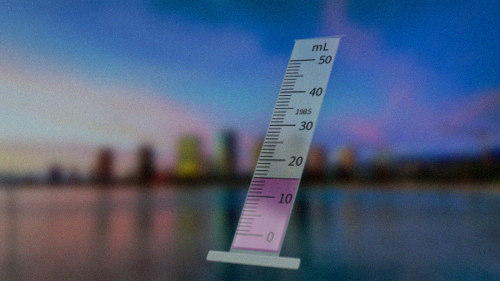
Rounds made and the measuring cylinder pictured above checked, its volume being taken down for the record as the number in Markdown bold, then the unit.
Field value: **15** mL
